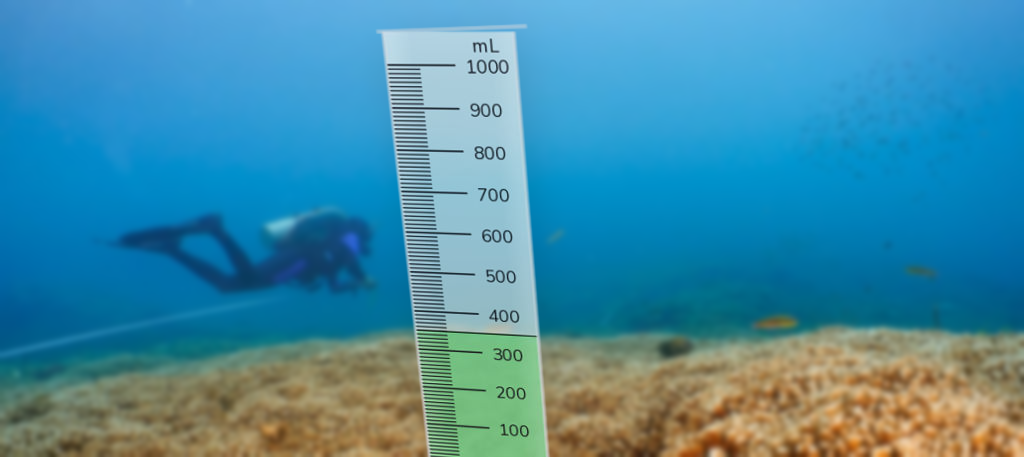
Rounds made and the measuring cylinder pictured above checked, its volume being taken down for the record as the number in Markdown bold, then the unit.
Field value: **350** mL
